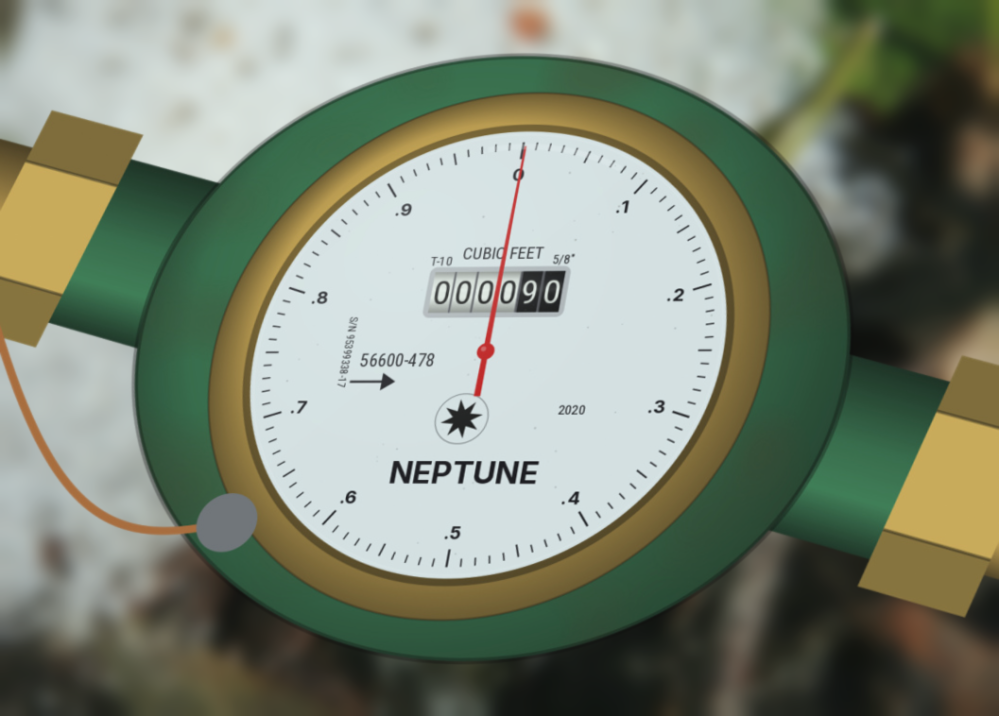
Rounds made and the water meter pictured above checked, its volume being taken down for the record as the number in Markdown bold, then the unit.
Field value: **90.00** ft³
